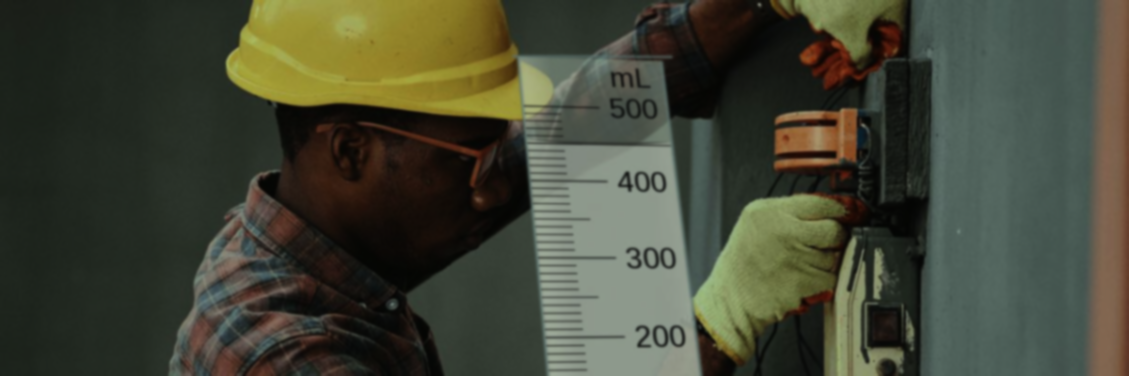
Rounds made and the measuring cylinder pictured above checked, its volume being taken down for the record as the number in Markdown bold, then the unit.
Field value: **450** mL
